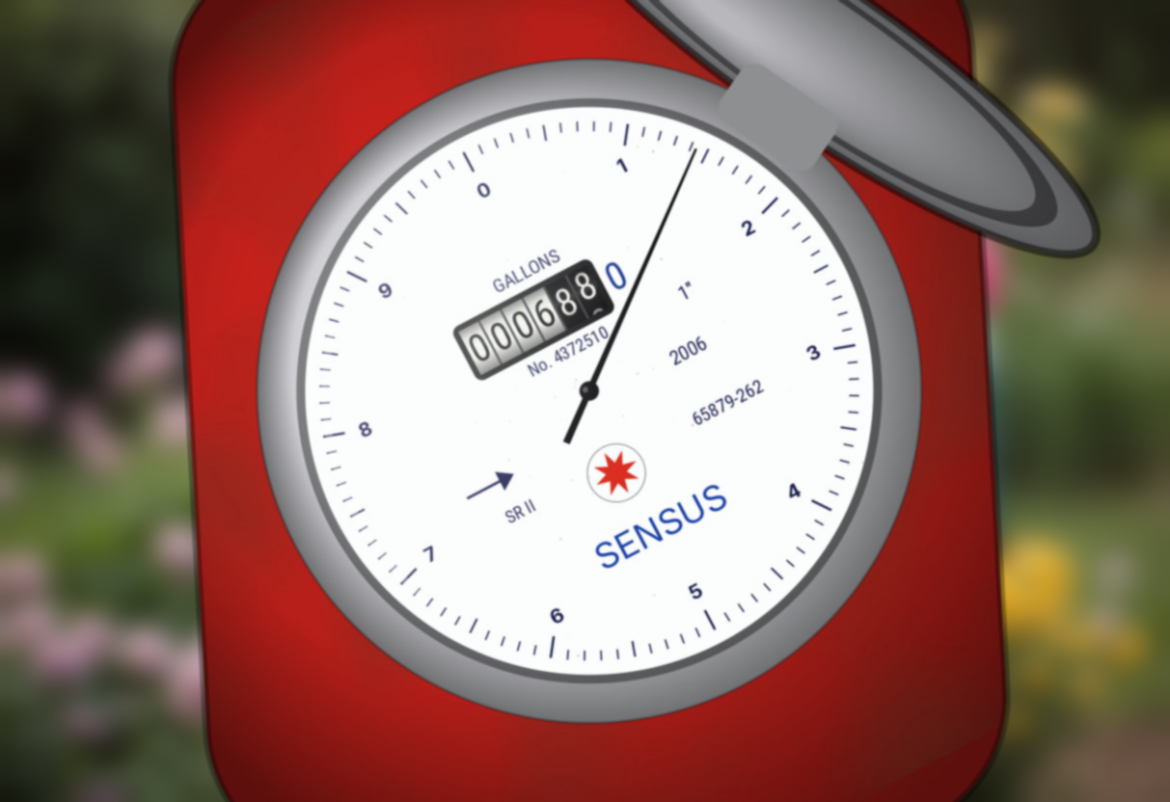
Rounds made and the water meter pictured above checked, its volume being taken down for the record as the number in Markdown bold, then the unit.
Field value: **6881.4** gal
